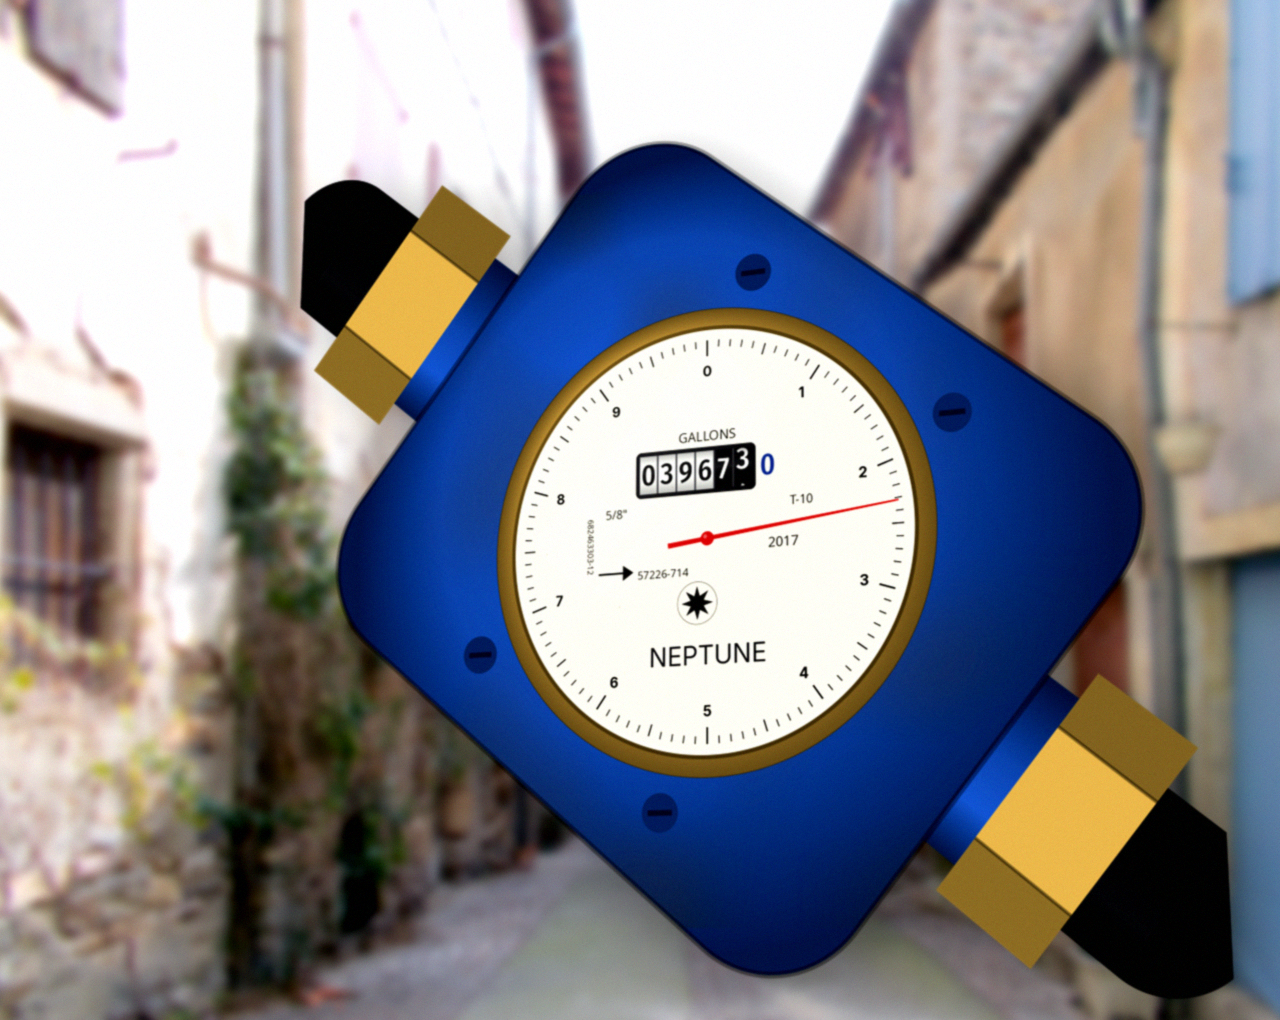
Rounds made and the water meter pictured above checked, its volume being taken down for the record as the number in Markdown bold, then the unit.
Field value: **396732.3** gal
